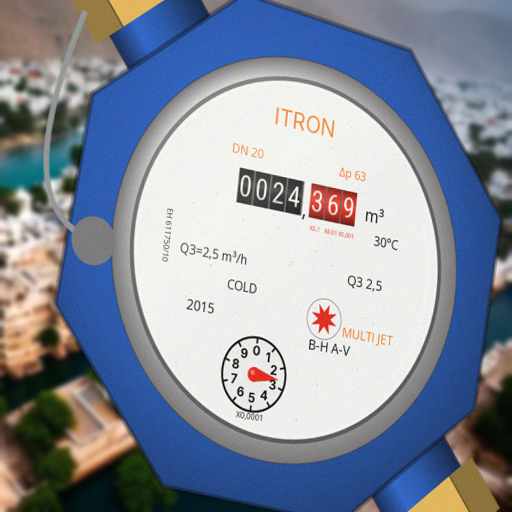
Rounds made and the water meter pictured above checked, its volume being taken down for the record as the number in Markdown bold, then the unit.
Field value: **24.3692** m³
